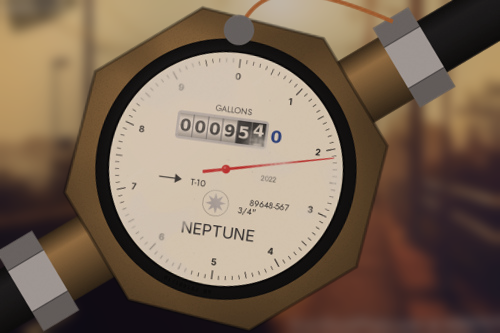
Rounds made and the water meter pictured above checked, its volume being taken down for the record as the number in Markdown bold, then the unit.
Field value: **9542.1** gal
